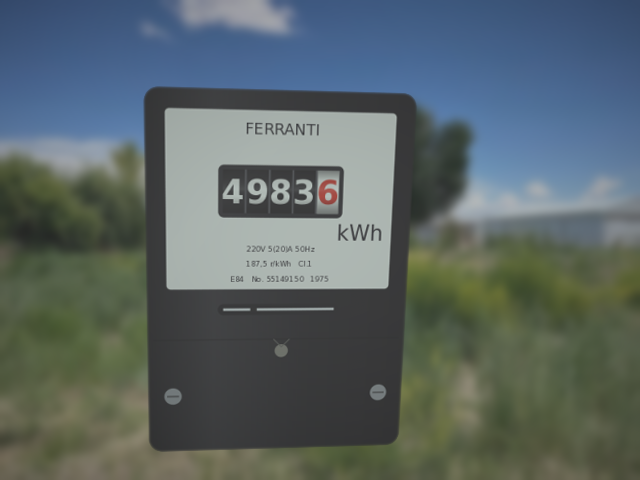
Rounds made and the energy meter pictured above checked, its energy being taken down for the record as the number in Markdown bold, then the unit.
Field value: **4983.6** kWh
